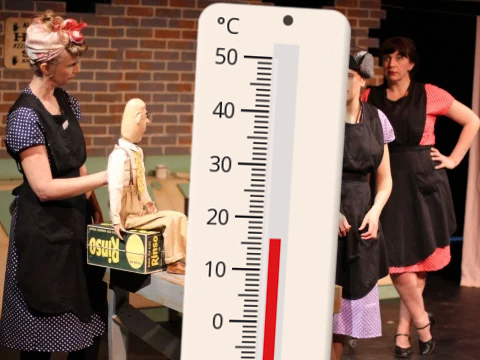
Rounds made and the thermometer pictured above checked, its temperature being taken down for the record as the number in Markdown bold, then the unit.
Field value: **16** °C
